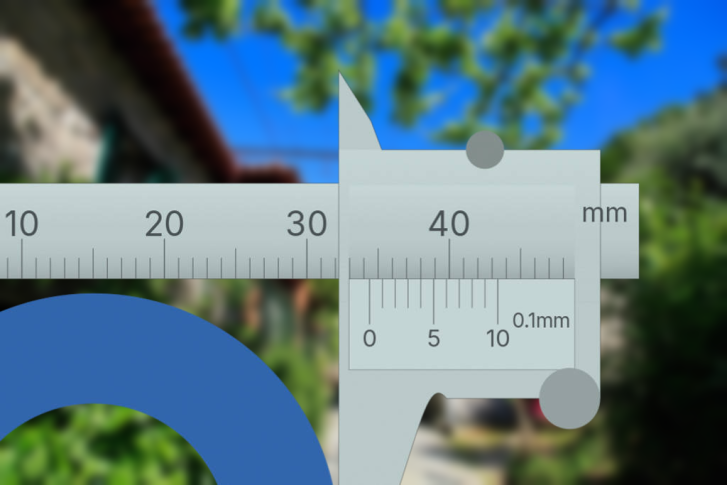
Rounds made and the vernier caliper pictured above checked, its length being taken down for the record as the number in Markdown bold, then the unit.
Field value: **34.4** mm
